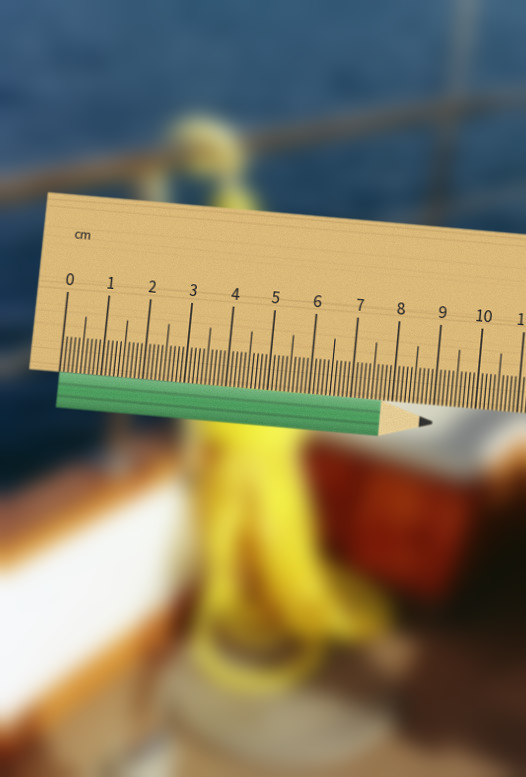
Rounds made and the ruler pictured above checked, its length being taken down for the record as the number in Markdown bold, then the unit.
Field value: **9** cm
